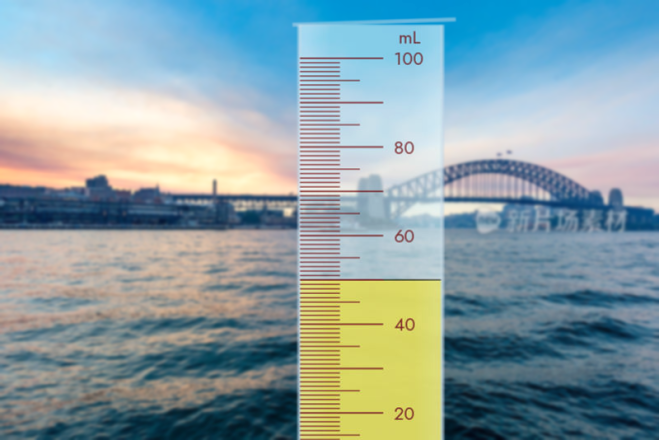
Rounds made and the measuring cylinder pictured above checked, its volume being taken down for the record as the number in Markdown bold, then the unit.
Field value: **50** mL
